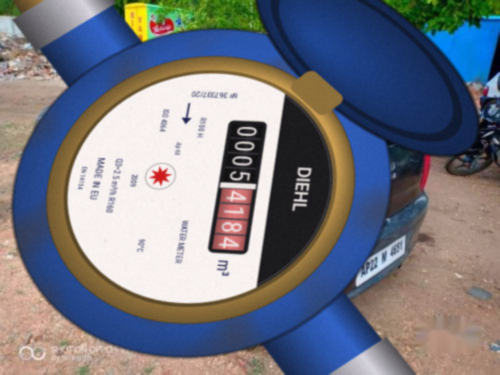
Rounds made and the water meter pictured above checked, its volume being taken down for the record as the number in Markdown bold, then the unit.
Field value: **5.4184** m³
